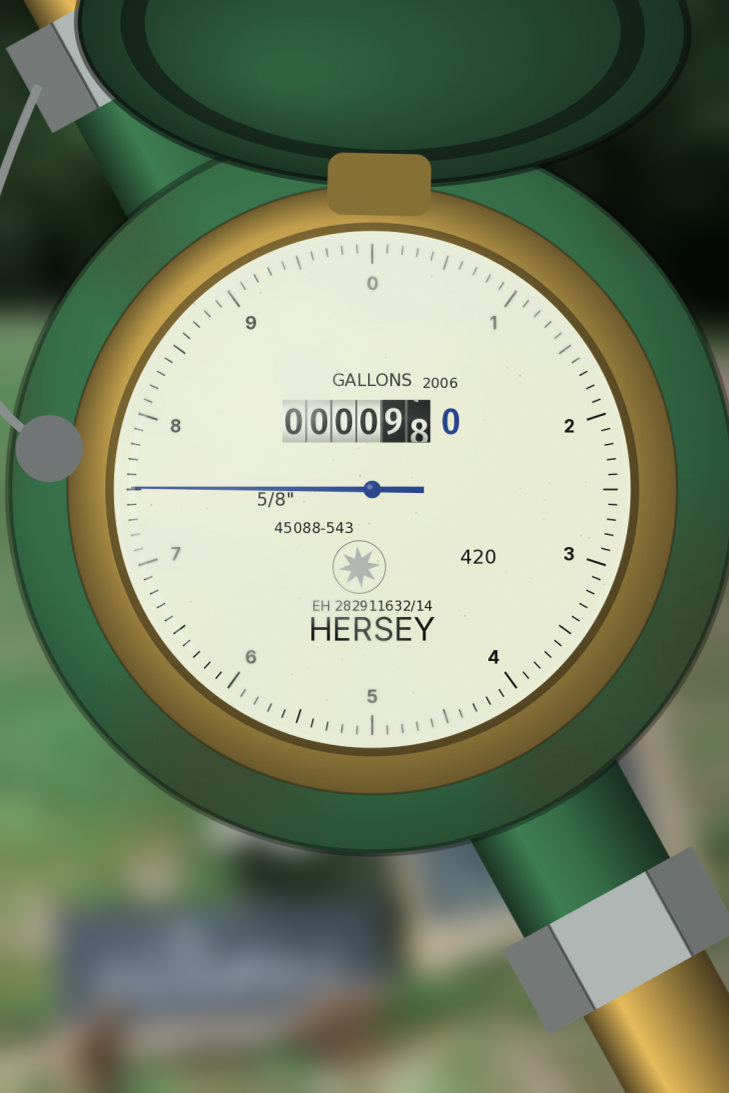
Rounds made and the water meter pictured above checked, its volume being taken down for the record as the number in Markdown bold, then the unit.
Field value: **977.5** gal
